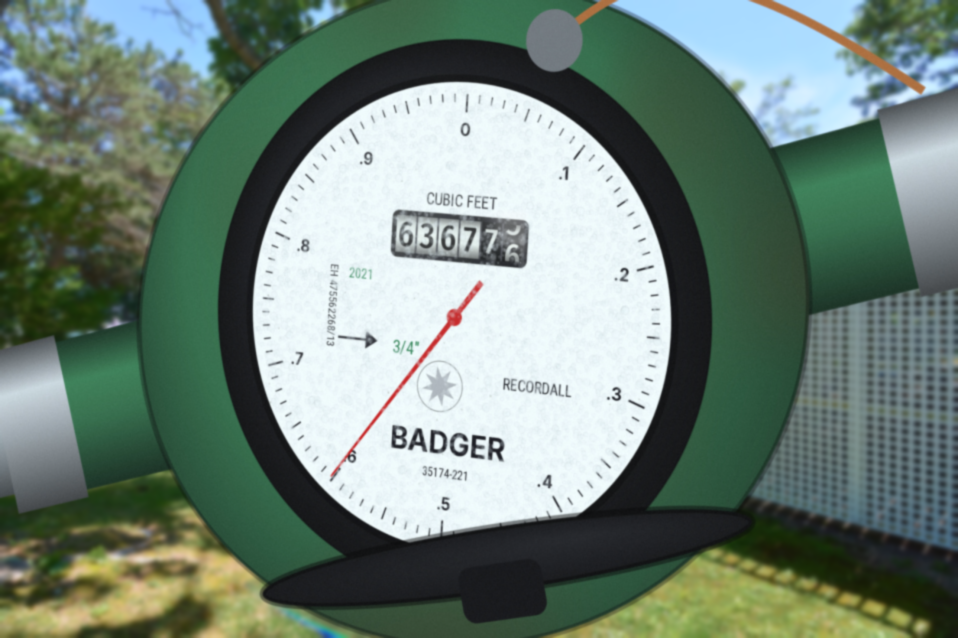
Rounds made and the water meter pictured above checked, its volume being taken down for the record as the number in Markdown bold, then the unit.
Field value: **636775.60** ft³
